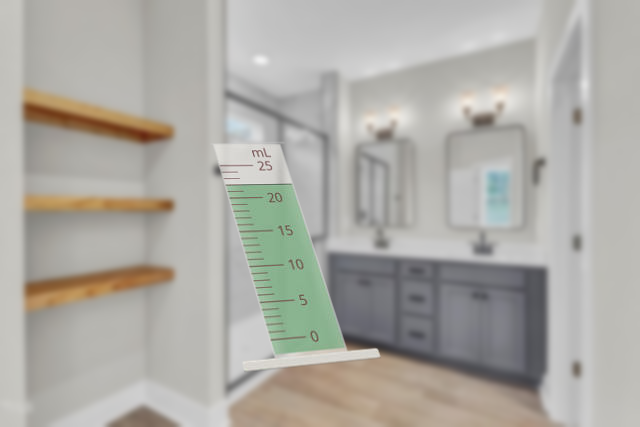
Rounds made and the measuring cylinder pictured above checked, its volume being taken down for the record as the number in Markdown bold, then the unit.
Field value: **22** mL
